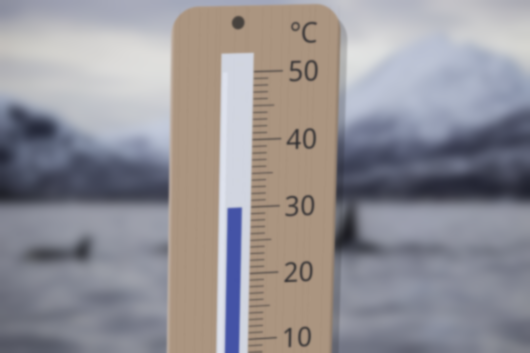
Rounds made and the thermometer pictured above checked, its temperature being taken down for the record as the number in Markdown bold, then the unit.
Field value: **30** °C
